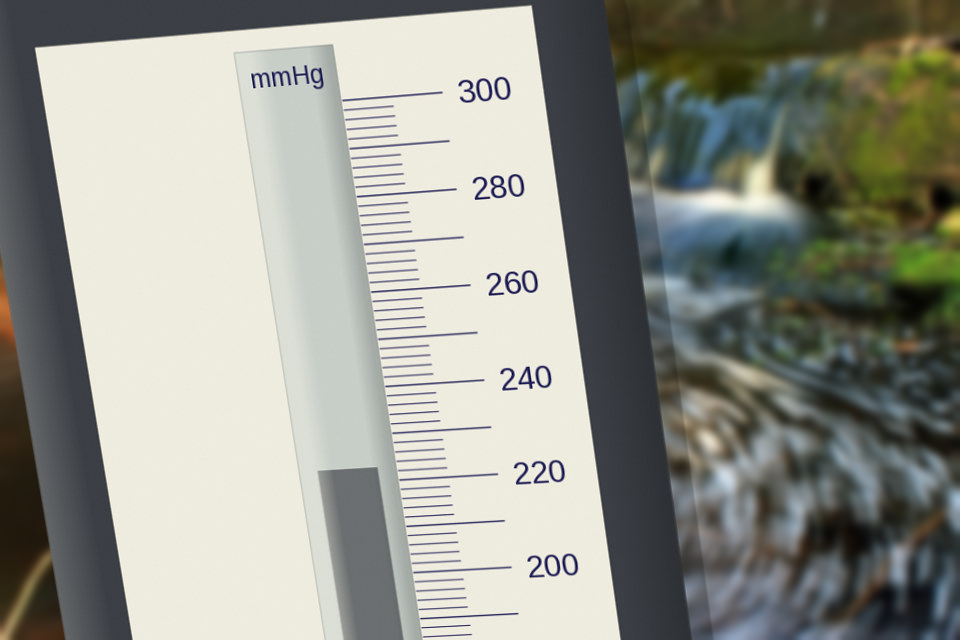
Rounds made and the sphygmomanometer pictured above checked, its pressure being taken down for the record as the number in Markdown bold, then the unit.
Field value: **223** mmHg
